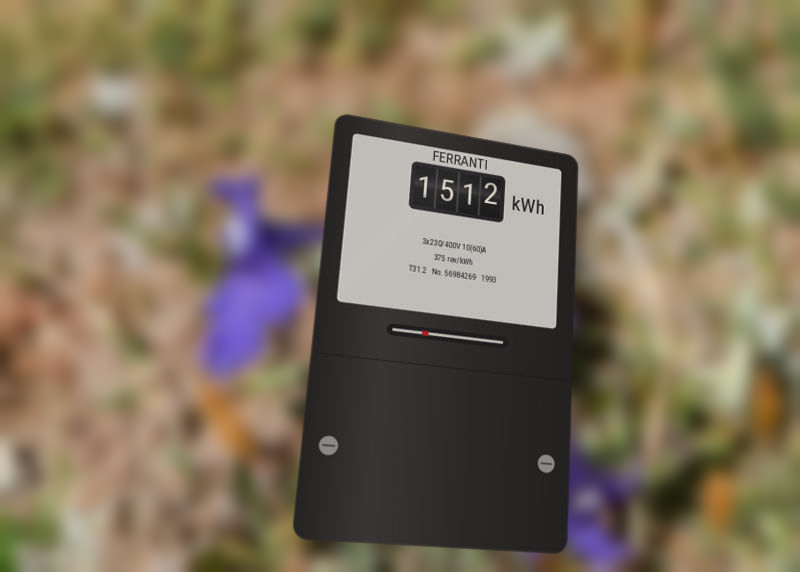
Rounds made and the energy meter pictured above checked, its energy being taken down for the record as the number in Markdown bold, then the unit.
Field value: **1512** kWh
